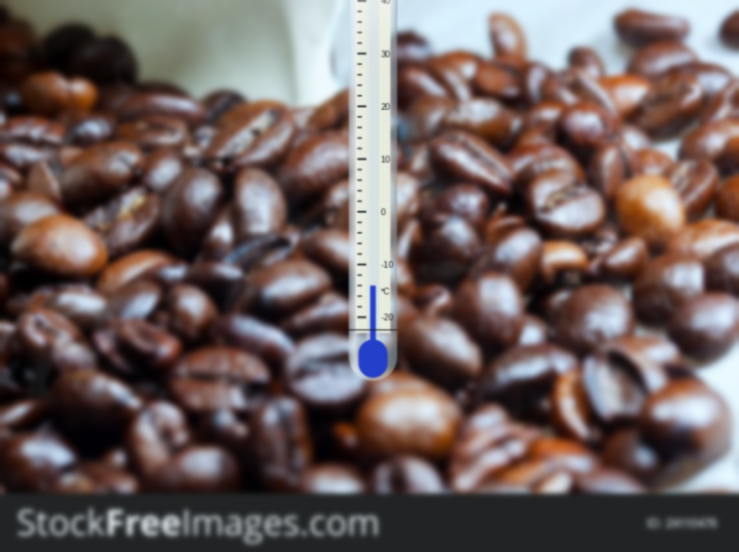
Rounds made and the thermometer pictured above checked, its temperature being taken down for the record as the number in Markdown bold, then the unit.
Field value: **-14** °C
